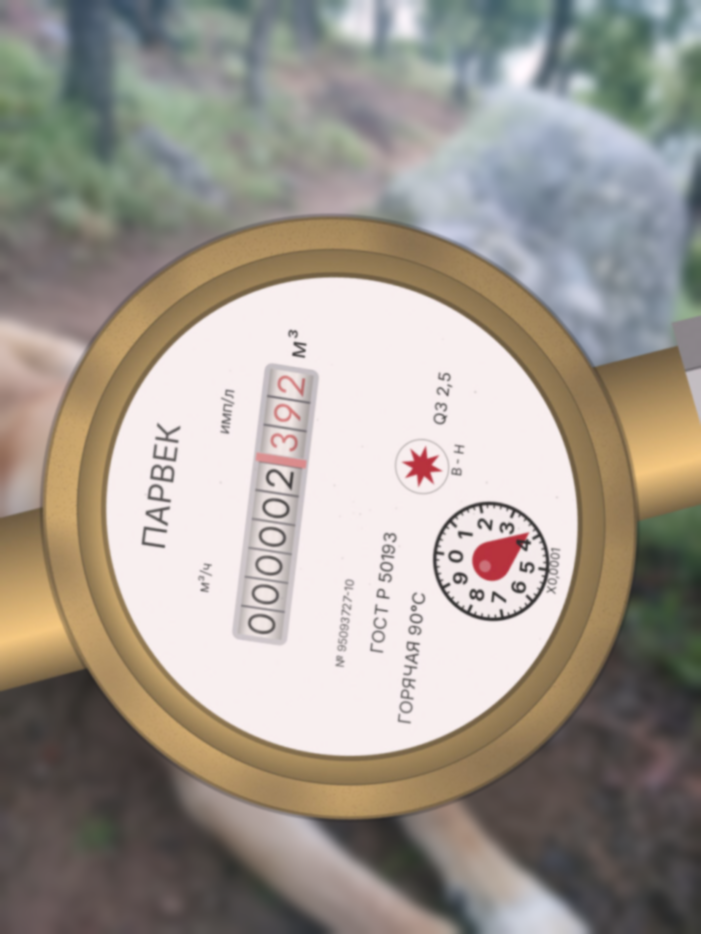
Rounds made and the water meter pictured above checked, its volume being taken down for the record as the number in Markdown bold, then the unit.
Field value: **2.3923** m³
